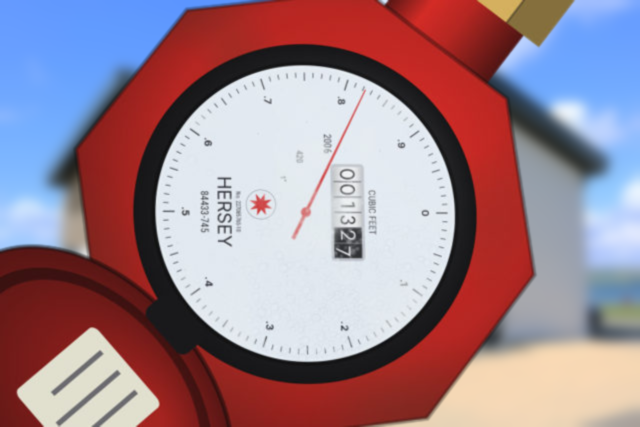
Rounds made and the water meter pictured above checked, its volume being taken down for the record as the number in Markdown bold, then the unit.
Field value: **1326.82** ft³
